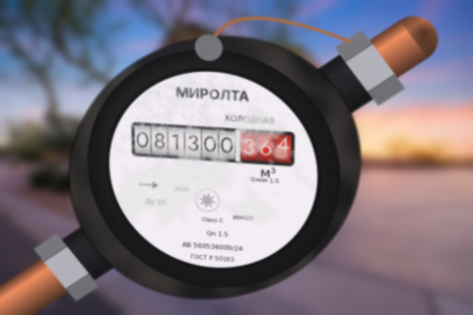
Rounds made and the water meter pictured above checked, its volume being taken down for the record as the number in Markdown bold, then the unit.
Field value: **81300.364** m³
